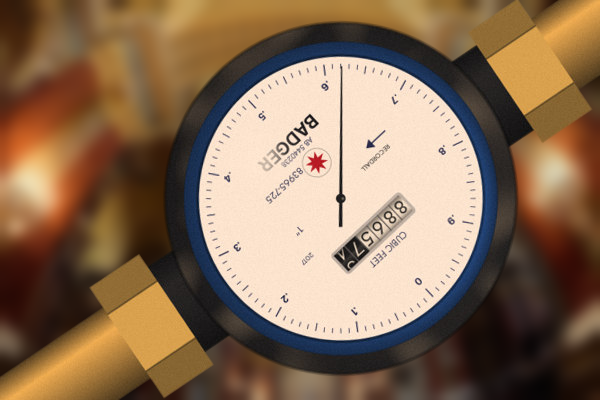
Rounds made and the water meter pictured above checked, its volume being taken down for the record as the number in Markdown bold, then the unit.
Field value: **886573.62** ft³
